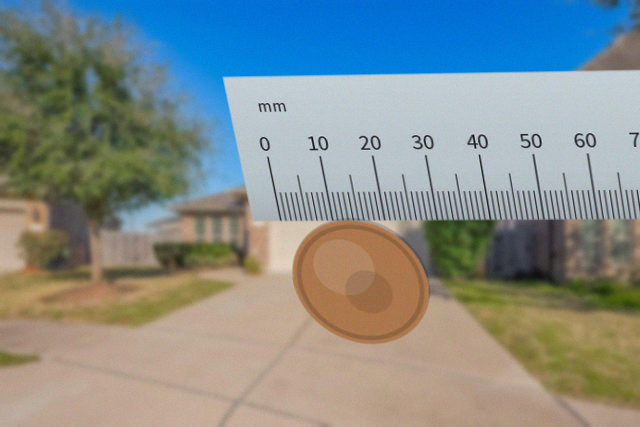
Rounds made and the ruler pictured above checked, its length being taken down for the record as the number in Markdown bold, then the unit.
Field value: **26** mm
